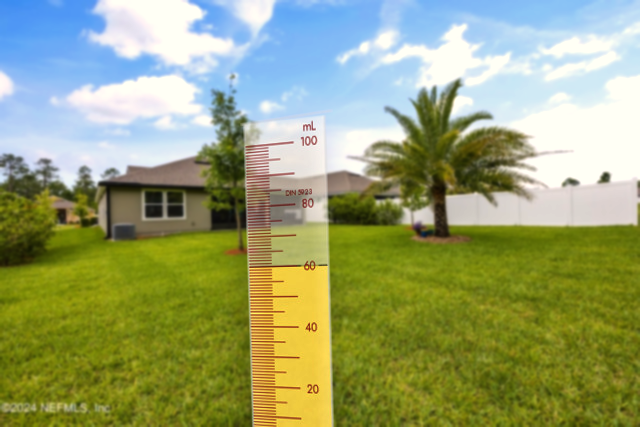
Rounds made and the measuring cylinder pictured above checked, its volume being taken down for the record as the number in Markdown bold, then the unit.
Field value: **60** mL
